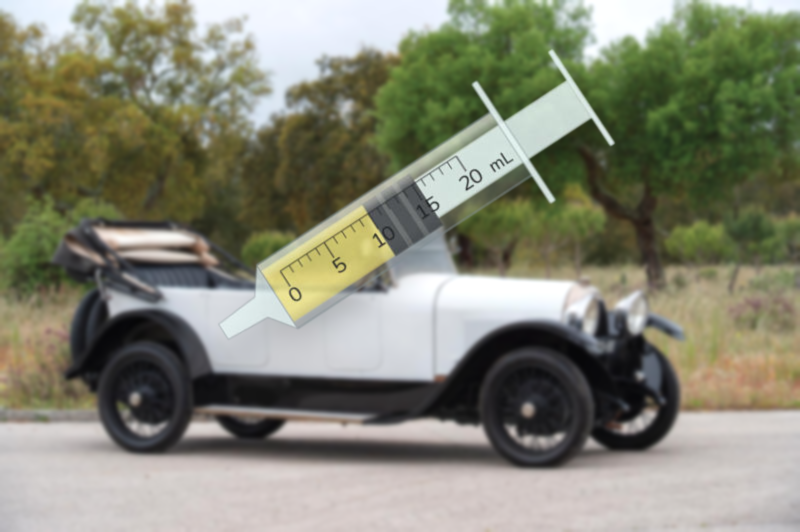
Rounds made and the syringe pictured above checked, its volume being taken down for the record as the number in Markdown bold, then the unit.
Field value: **10** mL
